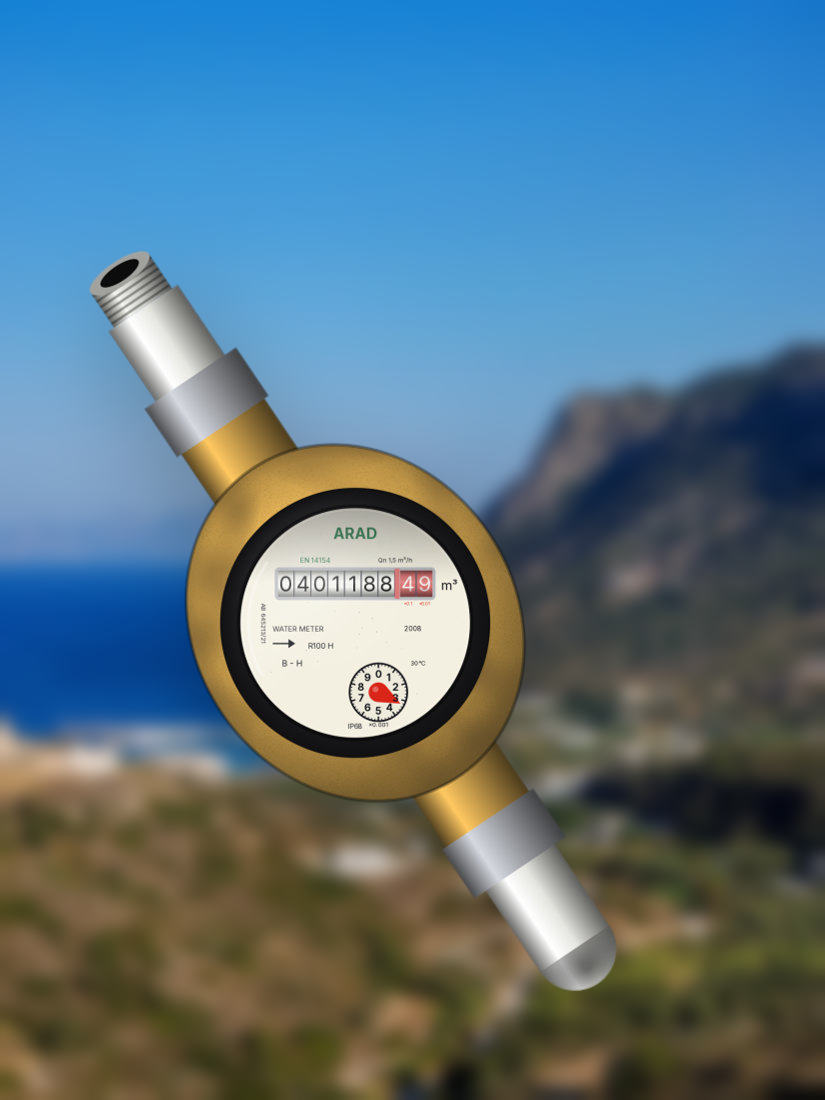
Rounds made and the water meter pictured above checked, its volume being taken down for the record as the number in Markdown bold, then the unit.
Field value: **401188.493** m³
